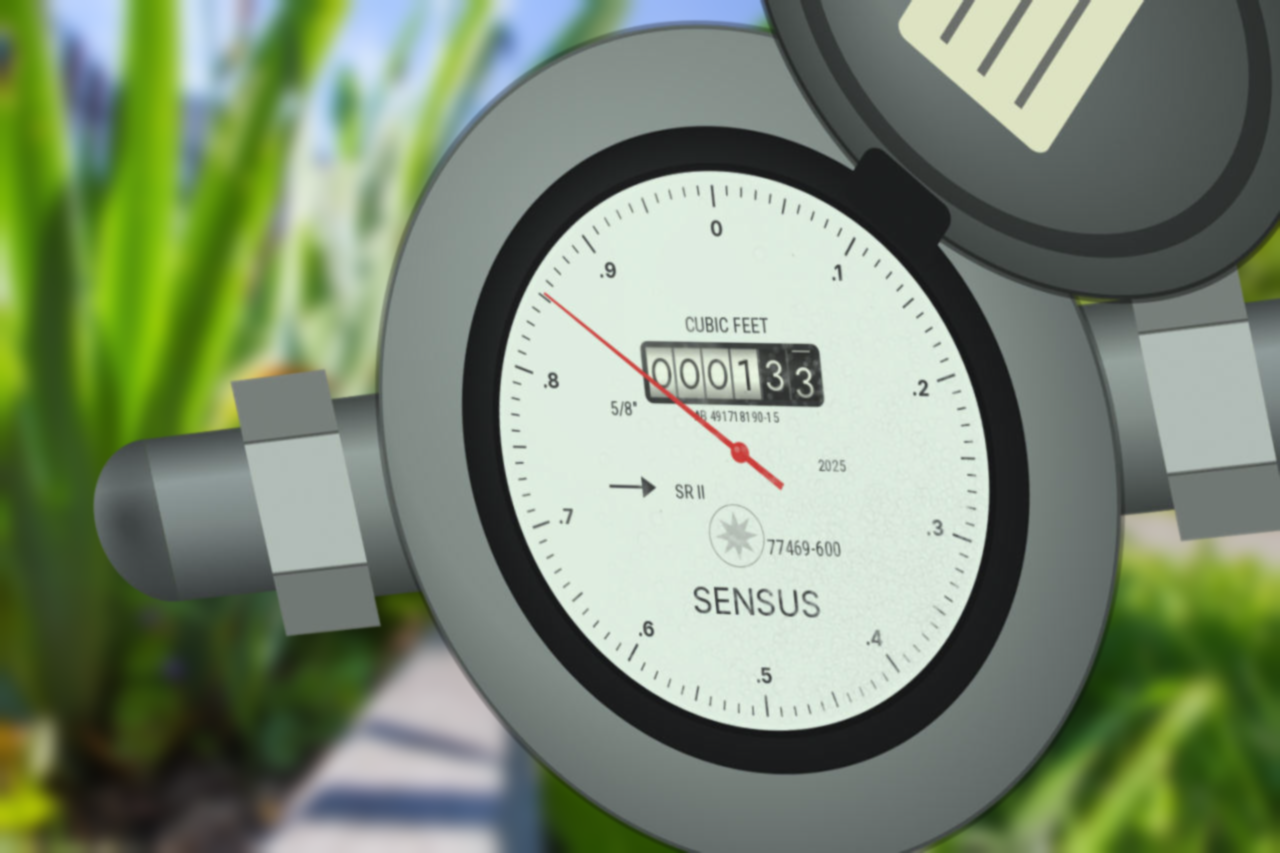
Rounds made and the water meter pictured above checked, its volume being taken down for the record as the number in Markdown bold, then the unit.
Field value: **132.85** ft³
